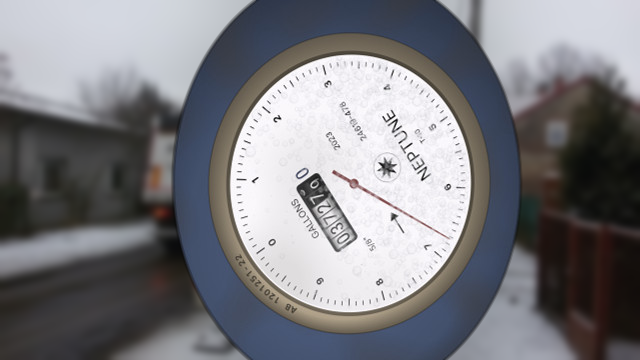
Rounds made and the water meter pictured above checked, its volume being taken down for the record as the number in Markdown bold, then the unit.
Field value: **372786.7** gal
